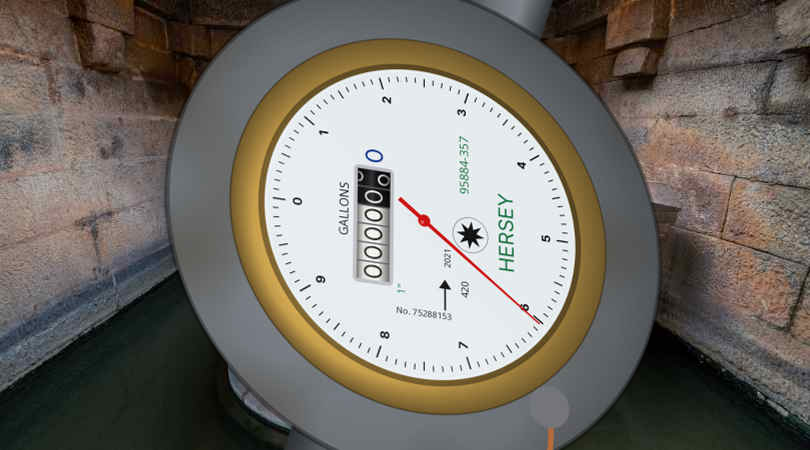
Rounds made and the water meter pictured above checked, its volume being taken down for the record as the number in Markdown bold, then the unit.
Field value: **86.0** gal
